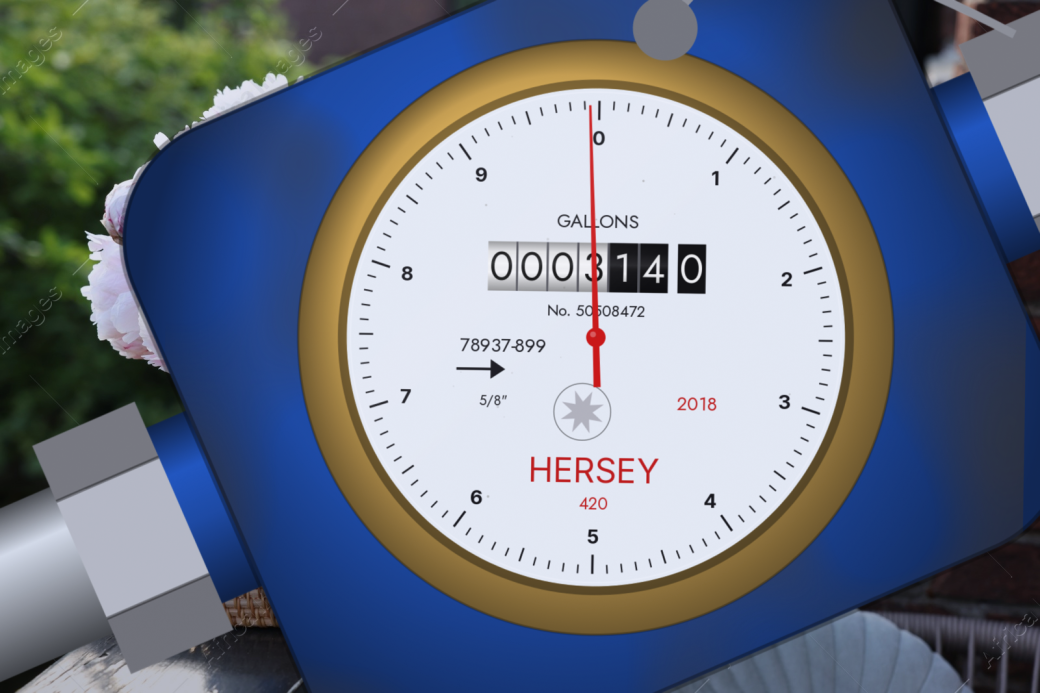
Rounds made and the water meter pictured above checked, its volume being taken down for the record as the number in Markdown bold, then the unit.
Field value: **3139.9** gal
